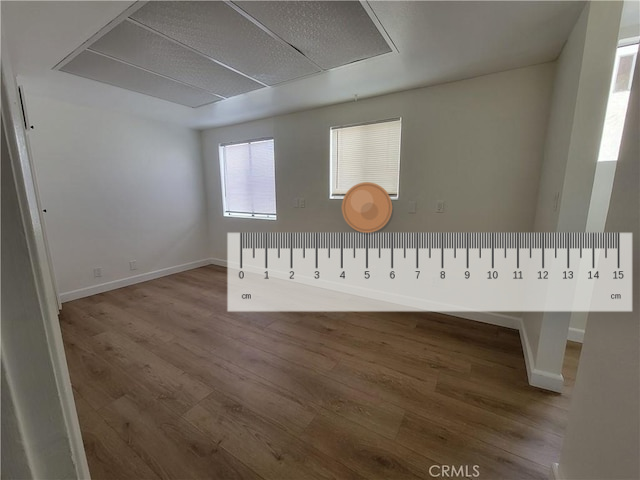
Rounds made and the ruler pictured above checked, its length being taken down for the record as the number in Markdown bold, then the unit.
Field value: **2** cm
